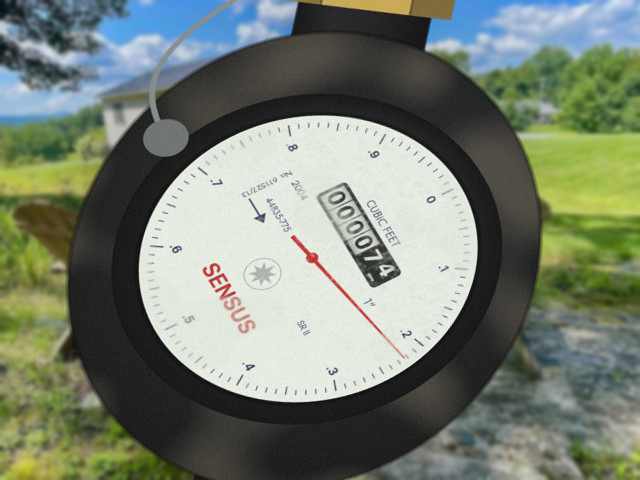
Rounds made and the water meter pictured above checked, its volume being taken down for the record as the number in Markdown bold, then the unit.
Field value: **74.22** ft³
